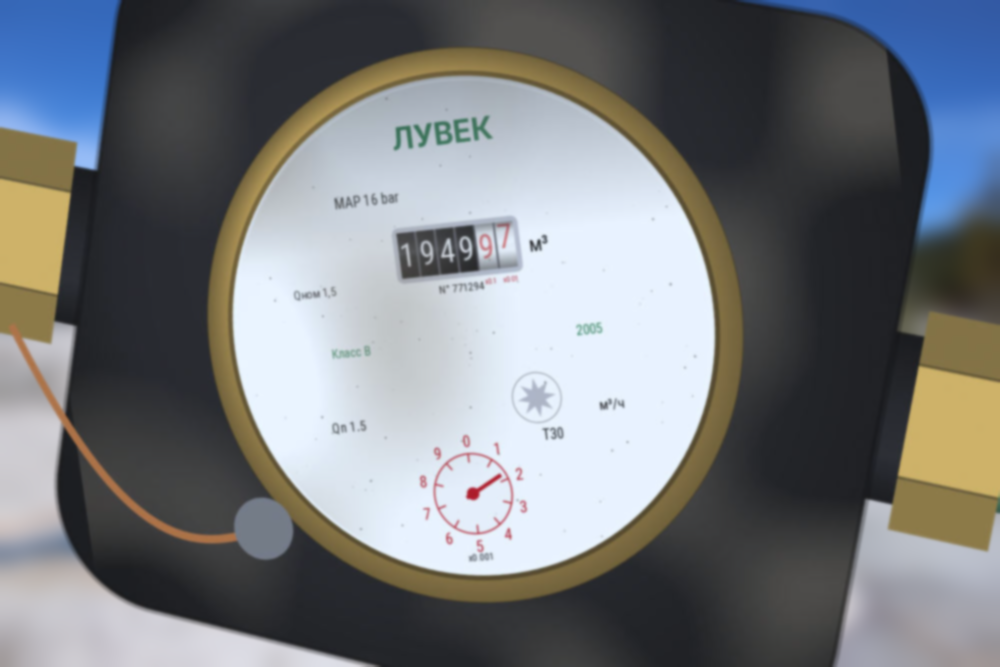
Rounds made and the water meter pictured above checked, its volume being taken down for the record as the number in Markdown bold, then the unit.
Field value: **1949.971** m³
